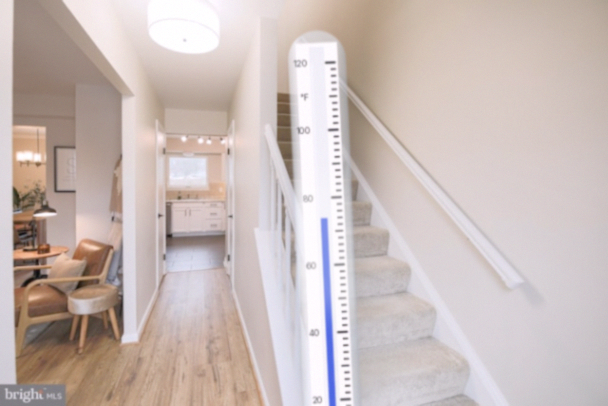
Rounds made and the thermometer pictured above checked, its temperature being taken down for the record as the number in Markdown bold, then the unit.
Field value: **74** °F
